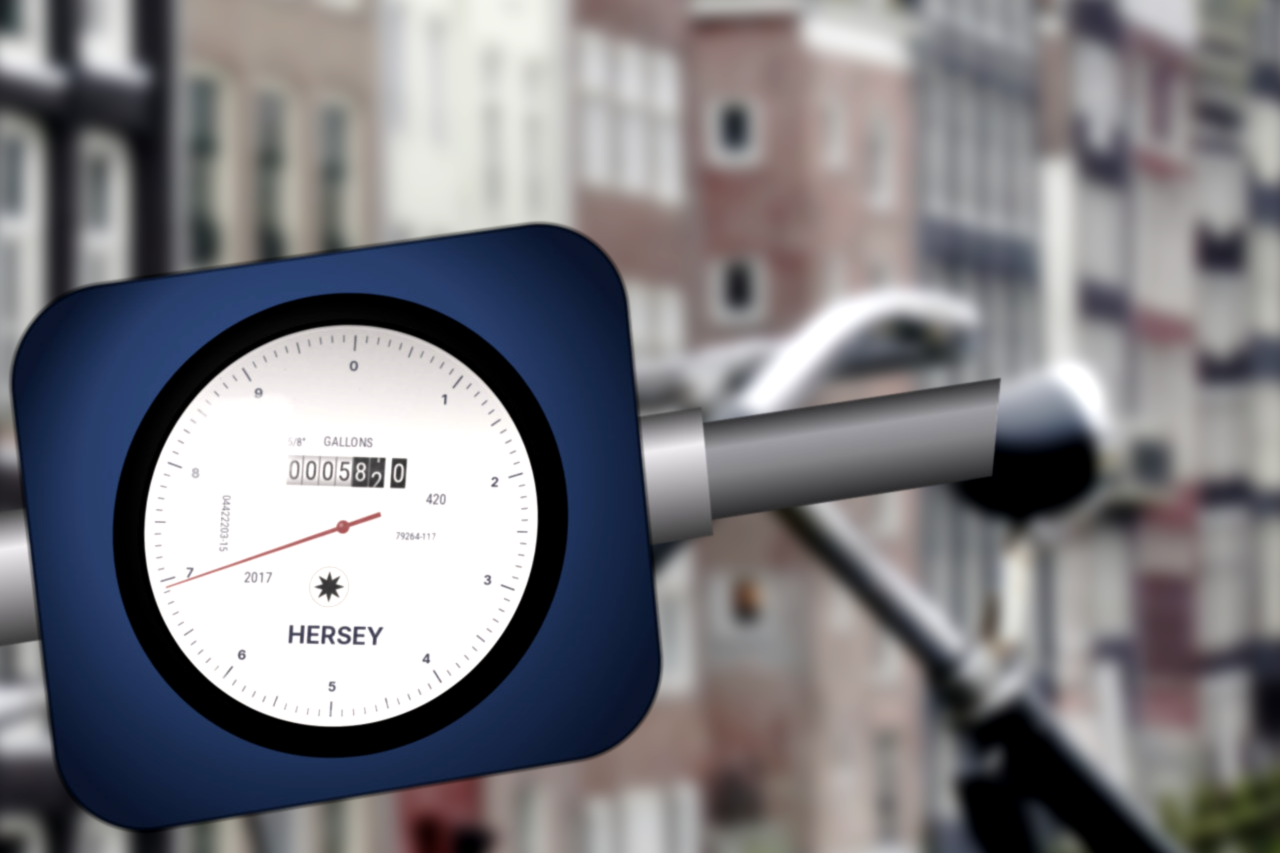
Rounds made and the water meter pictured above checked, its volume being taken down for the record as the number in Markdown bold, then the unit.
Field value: **5816.9** gal
